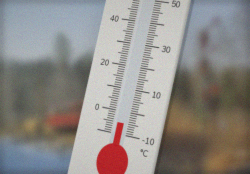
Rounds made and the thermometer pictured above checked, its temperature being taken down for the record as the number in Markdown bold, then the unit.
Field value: **-5** °C
